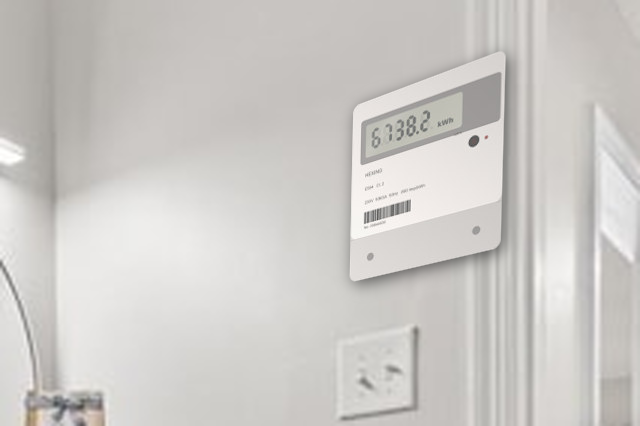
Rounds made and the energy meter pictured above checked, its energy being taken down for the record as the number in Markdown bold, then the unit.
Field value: **6738.2** kWh
